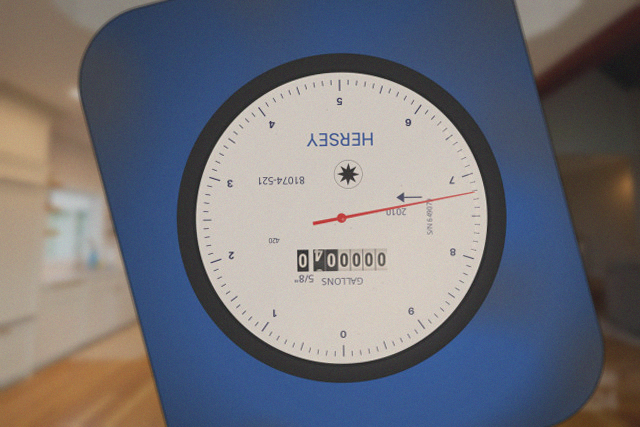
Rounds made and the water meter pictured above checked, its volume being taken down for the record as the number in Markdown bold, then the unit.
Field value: **37.2** gal
